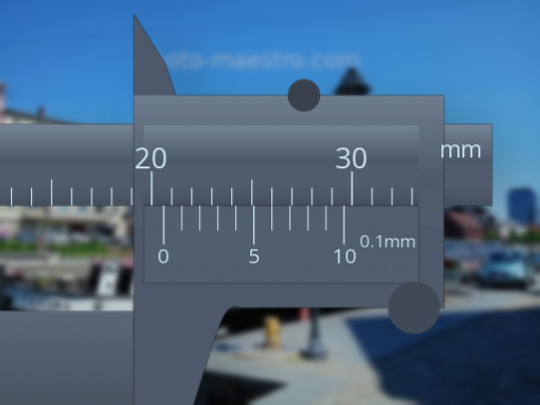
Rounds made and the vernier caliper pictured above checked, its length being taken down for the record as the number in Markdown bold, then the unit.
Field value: **20.6** mm
